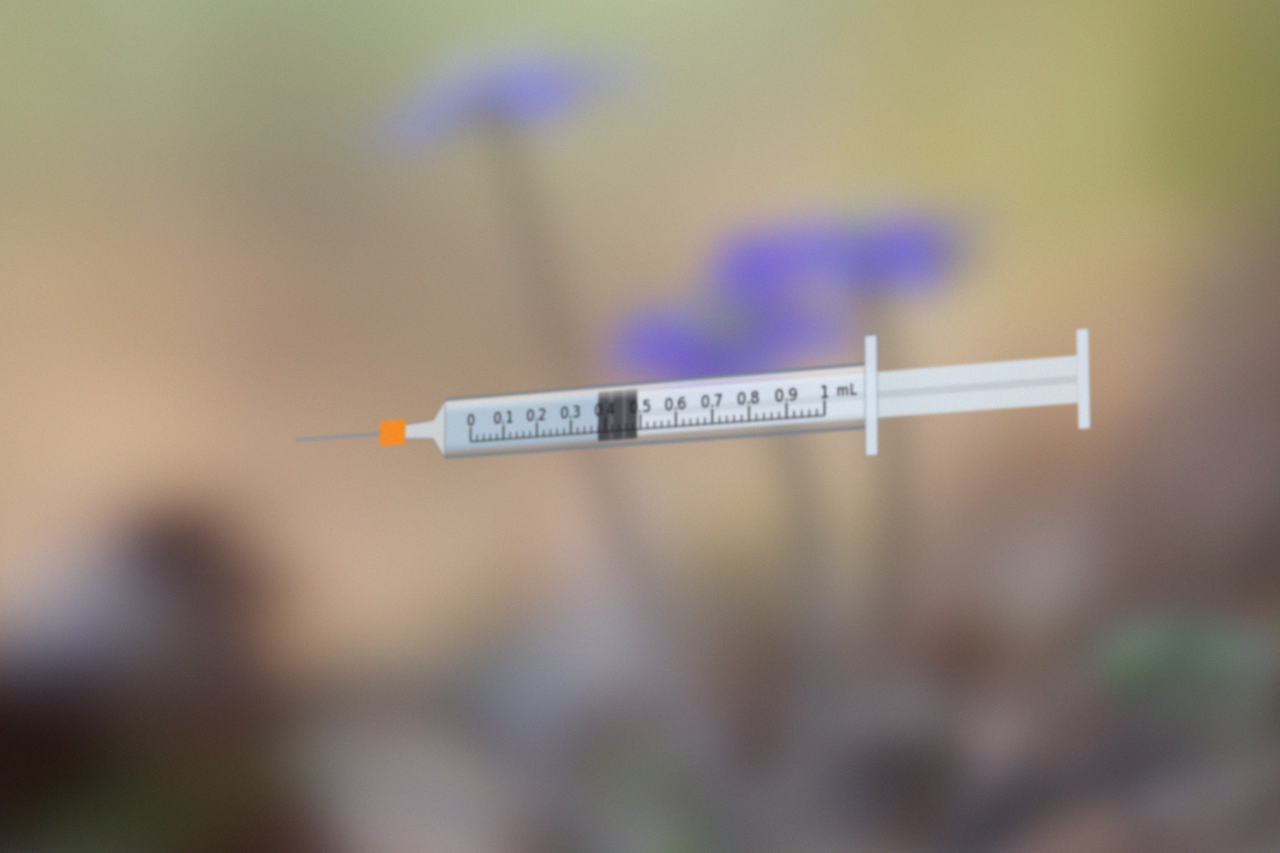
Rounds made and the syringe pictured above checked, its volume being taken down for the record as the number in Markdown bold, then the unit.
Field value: **0.38** mL
